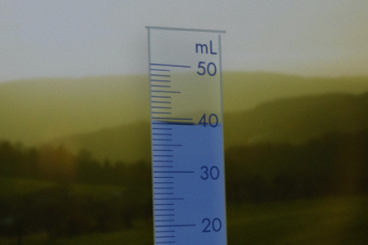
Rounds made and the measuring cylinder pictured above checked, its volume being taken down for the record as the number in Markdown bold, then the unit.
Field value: **39** mL
